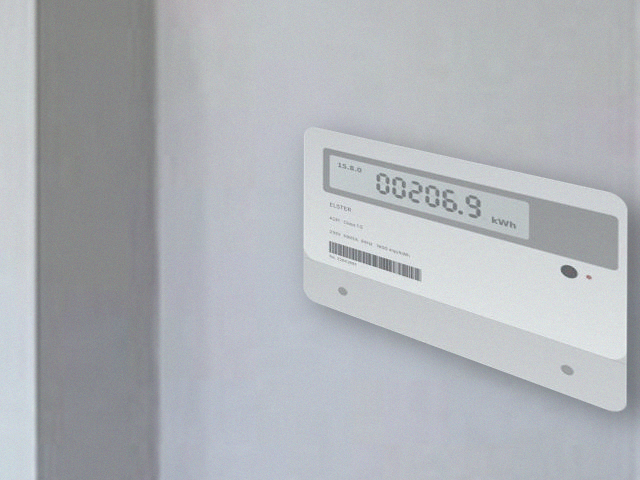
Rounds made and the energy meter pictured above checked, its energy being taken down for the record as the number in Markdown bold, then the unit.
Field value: **206.9** kWh
